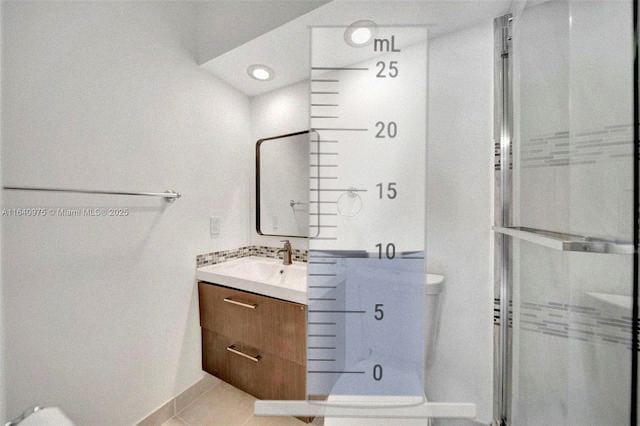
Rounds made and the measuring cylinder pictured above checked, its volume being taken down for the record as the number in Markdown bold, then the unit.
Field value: **9.5** mL
